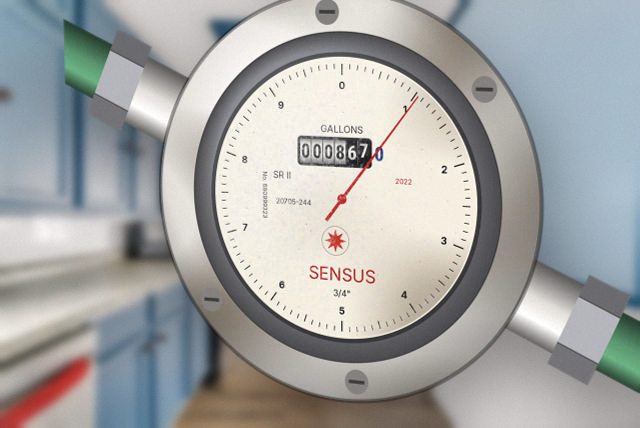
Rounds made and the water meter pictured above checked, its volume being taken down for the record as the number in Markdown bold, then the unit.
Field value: **8671.0** gal
